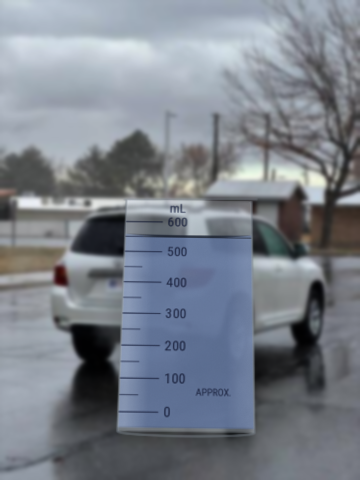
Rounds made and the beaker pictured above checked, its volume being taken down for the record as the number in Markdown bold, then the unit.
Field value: **550** mL
